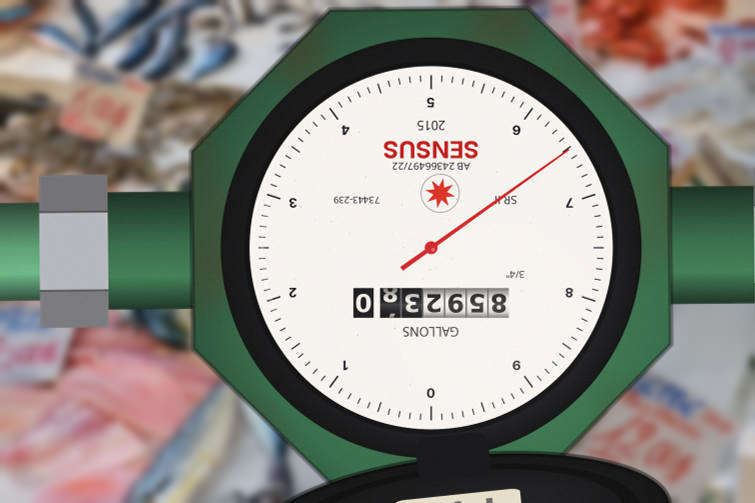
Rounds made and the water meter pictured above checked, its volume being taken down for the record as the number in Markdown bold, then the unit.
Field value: **8592376.5** gal
